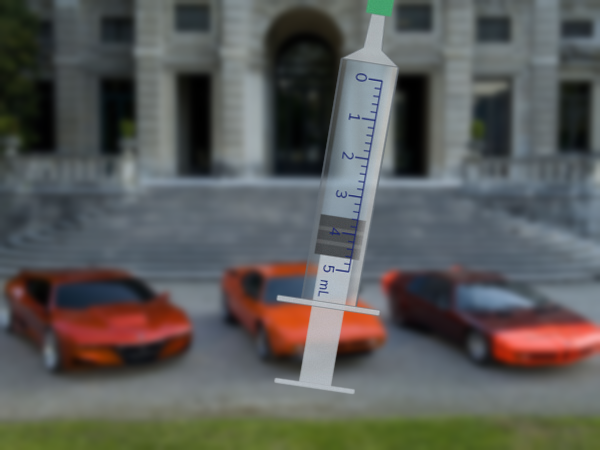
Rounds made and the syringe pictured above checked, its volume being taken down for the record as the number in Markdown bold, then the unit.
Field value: **3.6** mL
